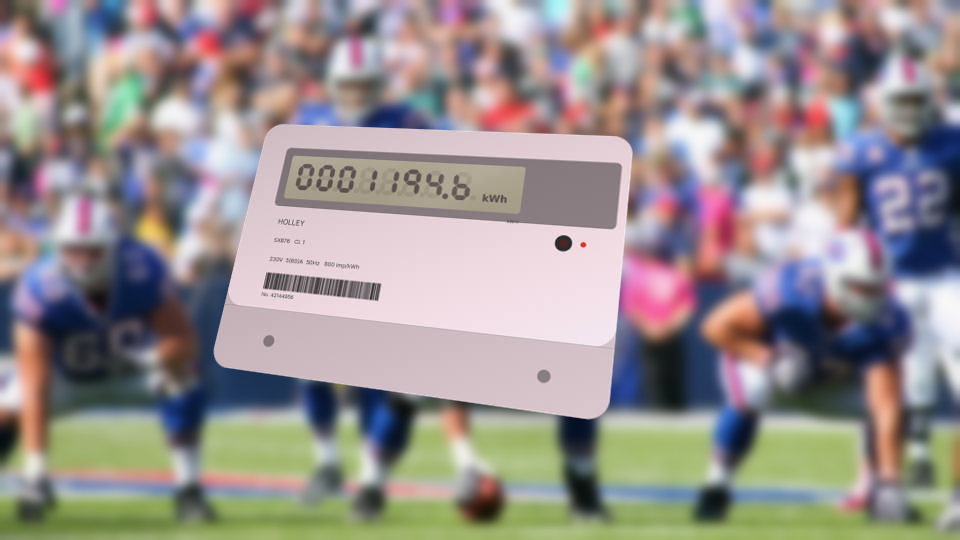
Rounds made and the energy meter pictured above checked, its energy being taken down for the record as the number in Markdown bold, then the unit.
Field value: **1194.6** kWh
